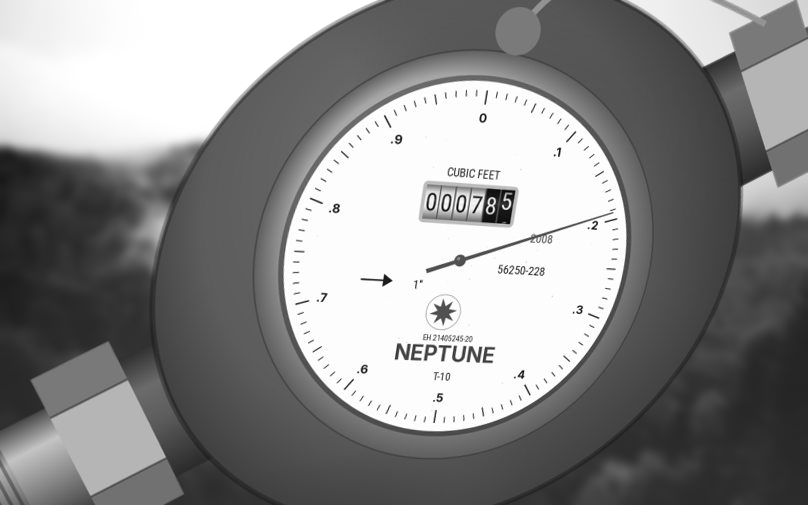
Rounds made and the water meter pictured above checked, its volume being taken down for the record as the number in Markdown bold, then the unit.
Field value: **785.19** ft³
